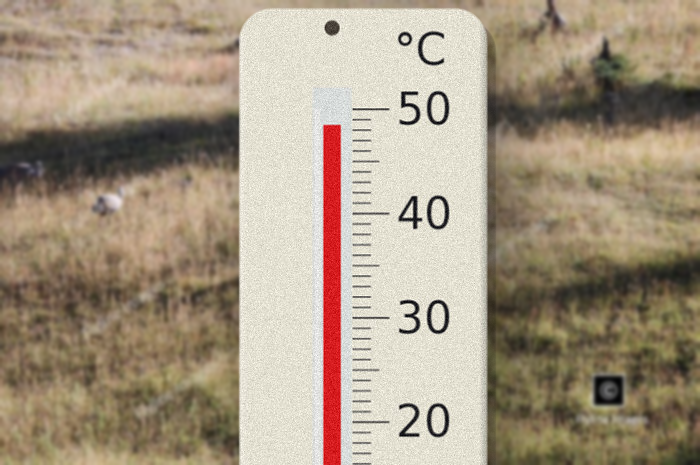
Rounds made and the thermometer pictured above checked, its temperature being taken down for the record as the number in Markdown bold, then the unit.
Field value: **48.5** °C
